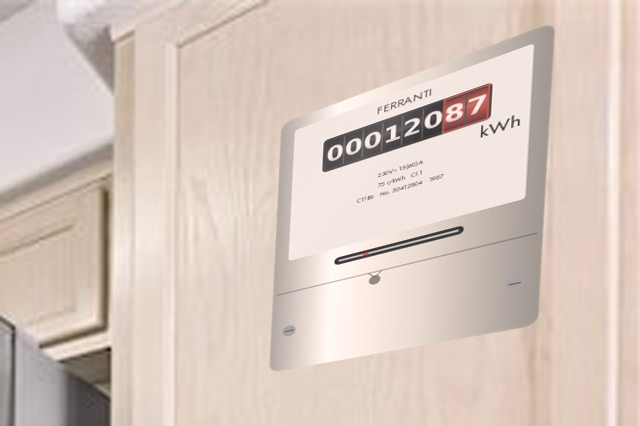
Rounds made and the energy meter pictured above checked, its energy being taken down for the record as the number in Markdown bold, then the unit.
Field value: **120.87** kWh
